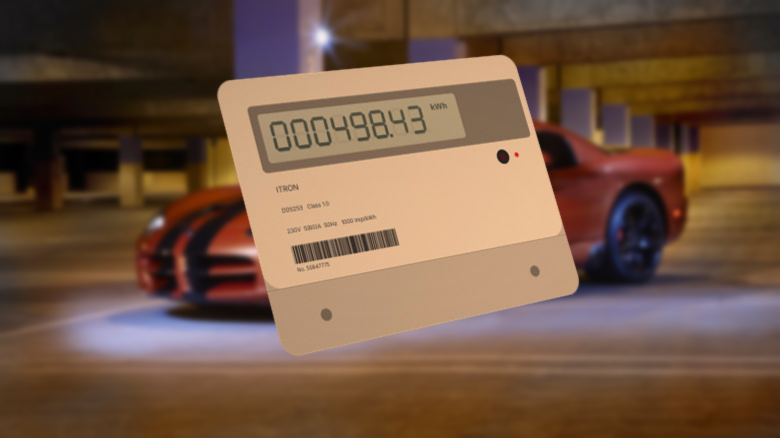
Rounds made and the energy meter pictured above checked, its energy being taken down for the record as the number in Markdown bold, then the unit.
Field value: **498.43** kWh
